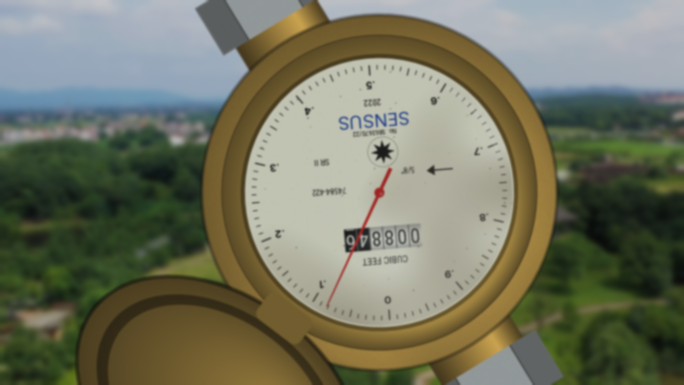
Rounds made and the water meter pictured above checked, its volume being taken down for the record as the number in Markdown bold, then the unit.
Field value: **8846.08** ft³
